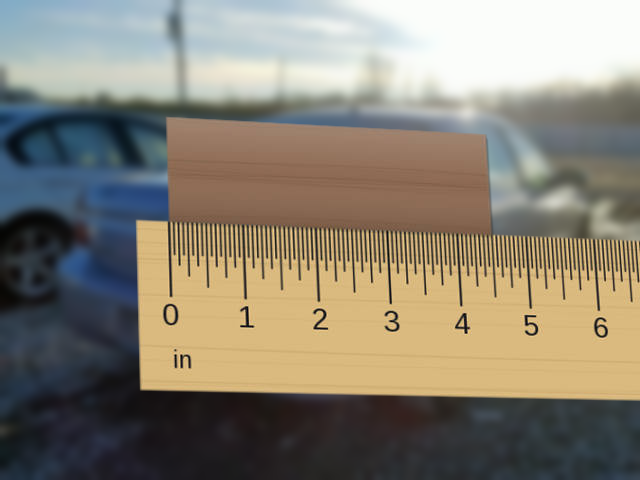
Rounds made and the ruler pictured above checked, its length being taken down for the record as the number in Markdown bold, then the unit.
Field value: **4.5** in
